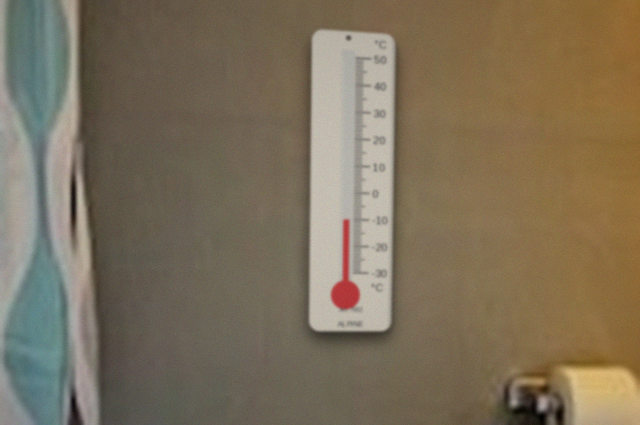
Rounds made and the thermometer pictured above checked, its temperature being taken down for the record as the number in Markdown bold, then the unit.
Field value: **-10** °C
